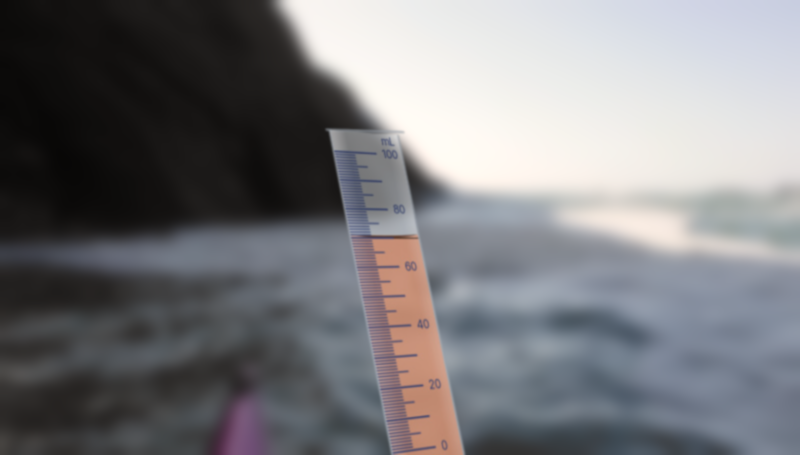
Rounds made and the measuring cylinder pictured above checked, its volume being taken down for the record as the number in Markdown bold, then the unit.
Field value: **70** mL
